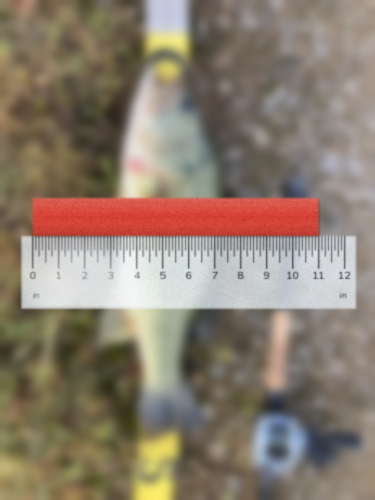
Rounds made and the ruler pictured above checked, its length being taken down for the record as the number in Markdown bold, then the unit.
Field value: **11** in
